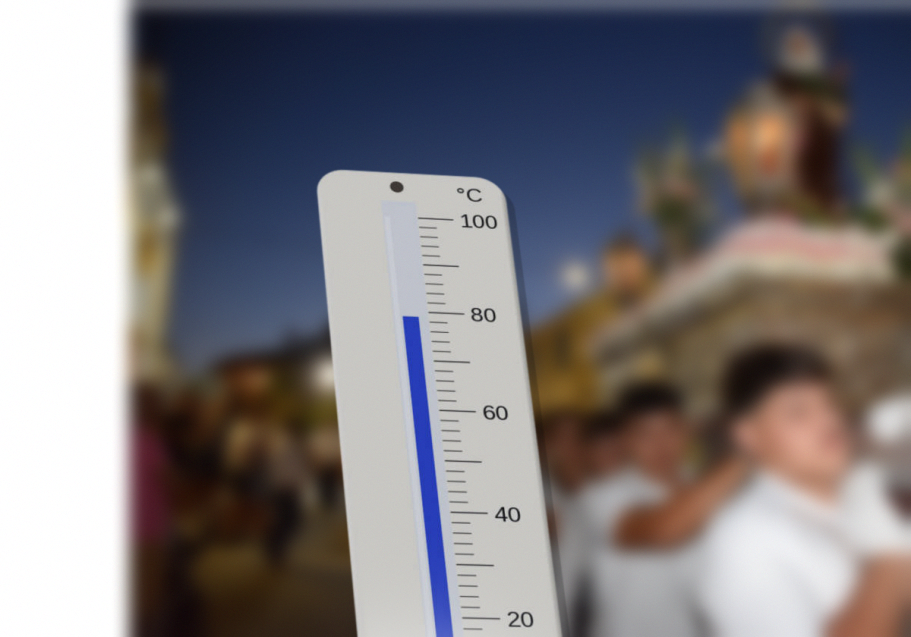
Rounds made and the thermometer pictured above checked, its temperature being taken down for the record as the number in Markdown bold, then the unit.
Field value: **79** °C
